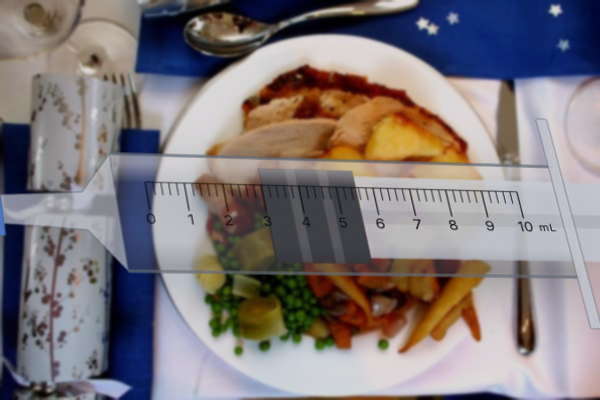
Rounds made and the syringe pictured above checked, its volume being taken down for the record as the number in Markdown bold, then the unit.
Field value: **3** mL
